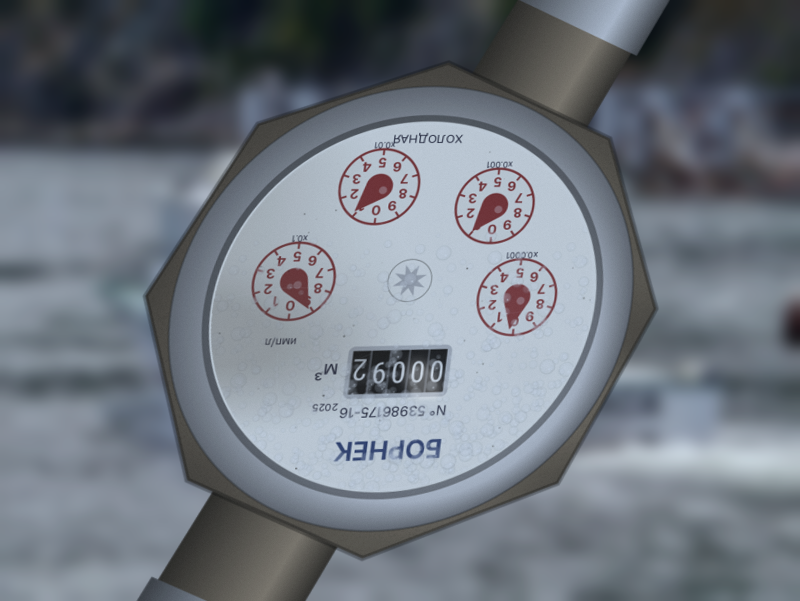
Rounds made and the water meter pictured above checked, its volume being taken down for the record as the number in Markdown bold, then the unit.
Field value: **91.9110** m³
